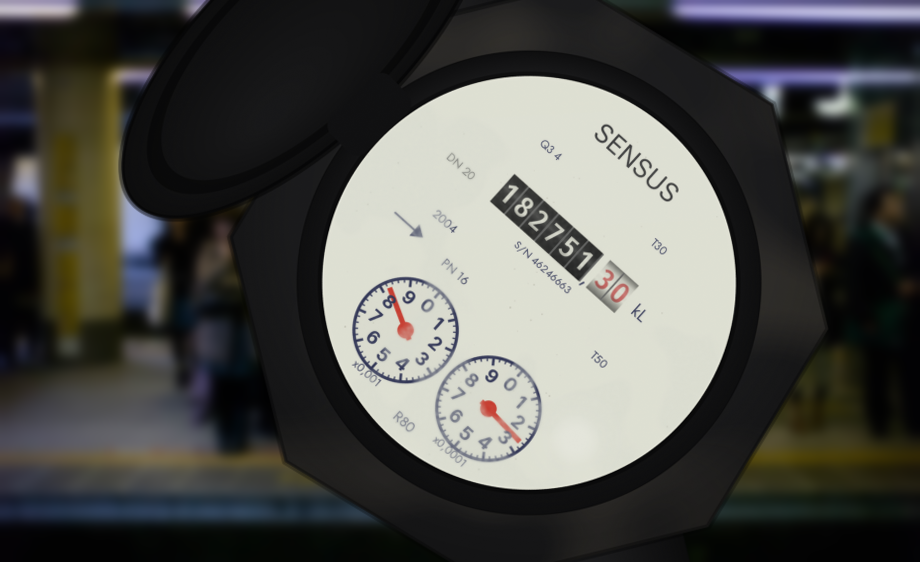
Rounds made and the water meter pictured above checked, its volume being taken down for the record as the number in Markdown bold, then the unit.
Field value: **182751.3082** kL
